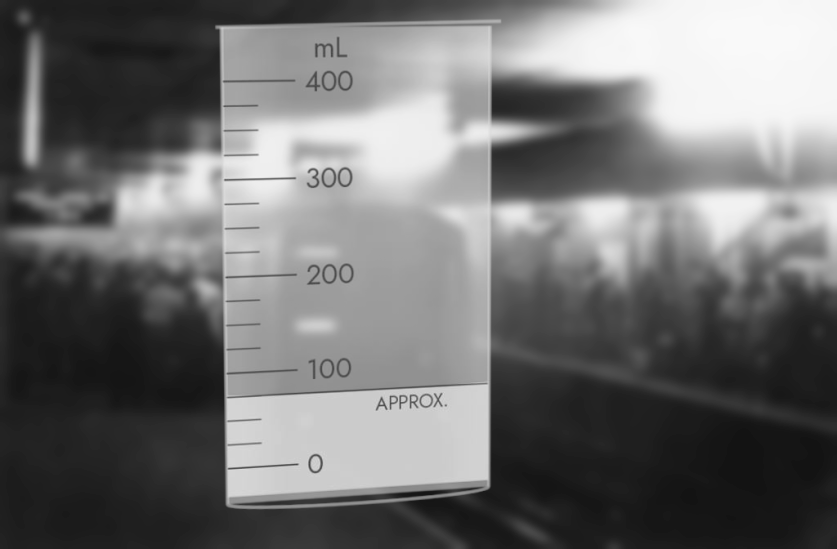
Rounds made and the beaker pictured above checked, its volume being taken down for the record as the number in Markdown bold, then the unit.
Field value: **75** mL
